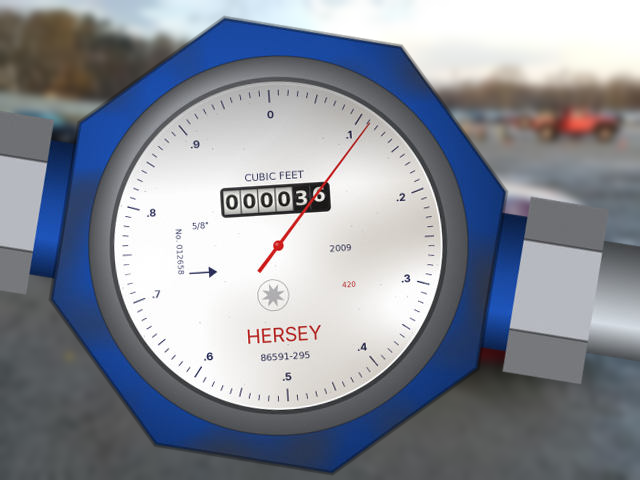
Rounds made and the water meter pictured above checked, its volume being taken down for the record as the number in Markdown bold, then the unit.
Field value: **36.11** ft³
